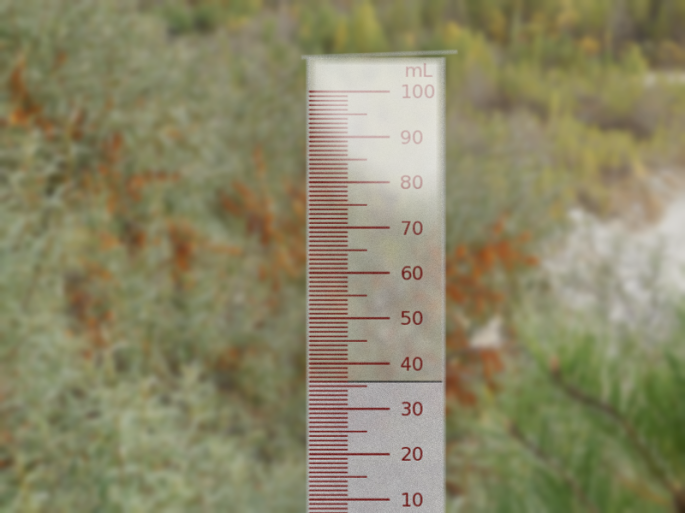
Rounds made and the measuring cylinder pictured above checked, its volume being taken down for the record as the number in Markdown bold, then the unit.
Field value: **36** mL
